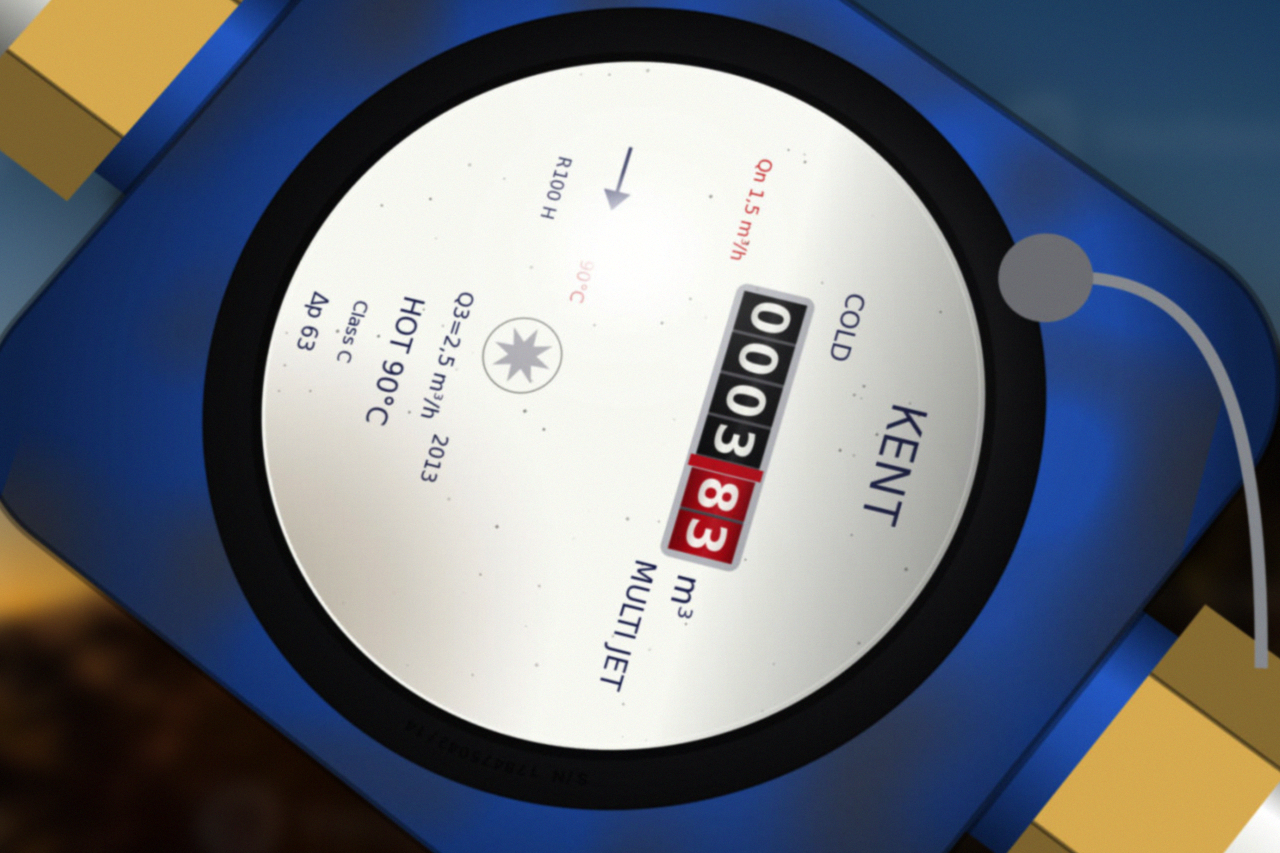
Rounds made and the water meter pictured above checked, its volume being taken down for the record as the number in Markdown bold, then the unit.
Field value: **3.83** m³
